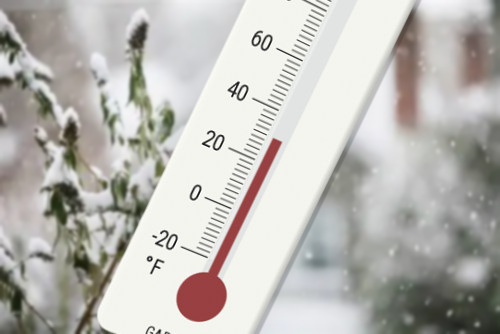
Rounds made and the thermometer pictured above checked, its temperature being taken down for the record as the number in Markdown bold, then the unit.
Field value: **30** °F
